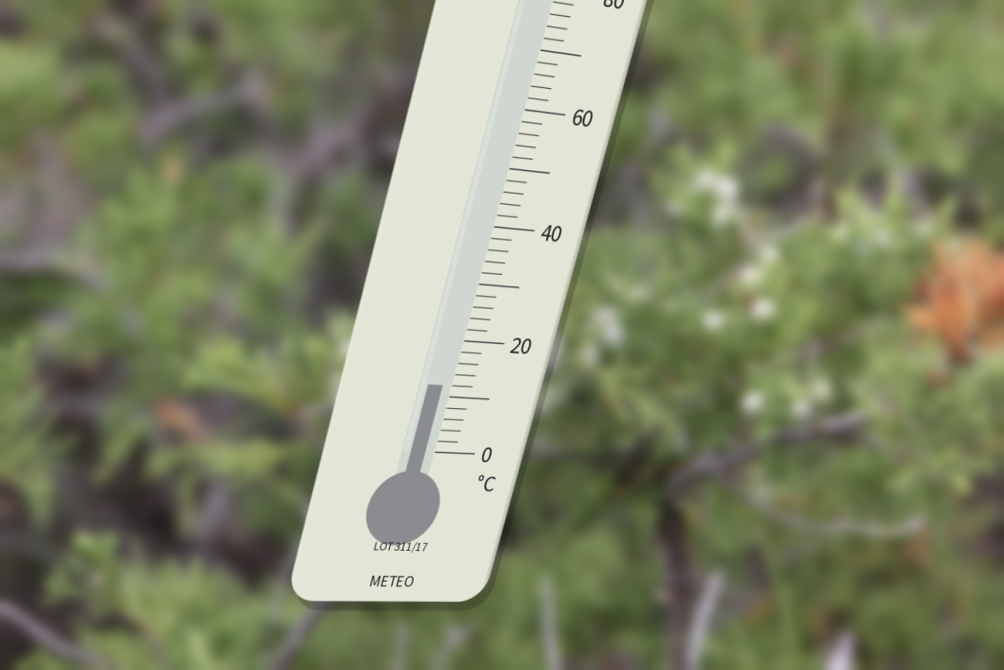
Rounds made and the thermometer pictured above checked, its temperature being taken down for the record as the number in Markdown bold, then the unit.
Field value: **12** °C
